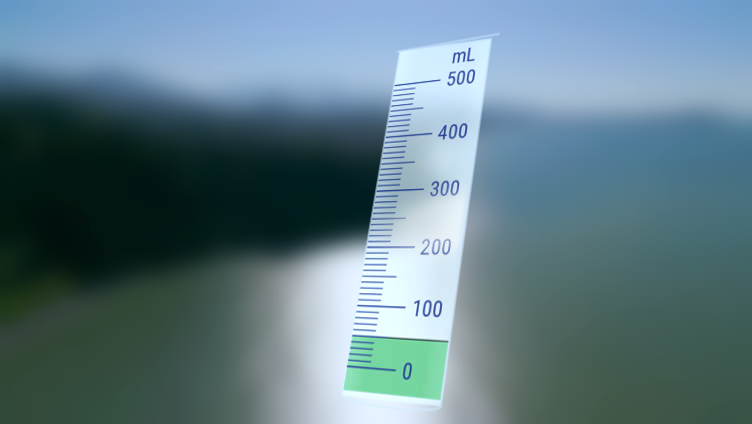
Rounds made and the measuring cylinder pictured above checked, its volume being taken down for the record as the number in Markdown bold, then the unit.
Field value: **50** mL
